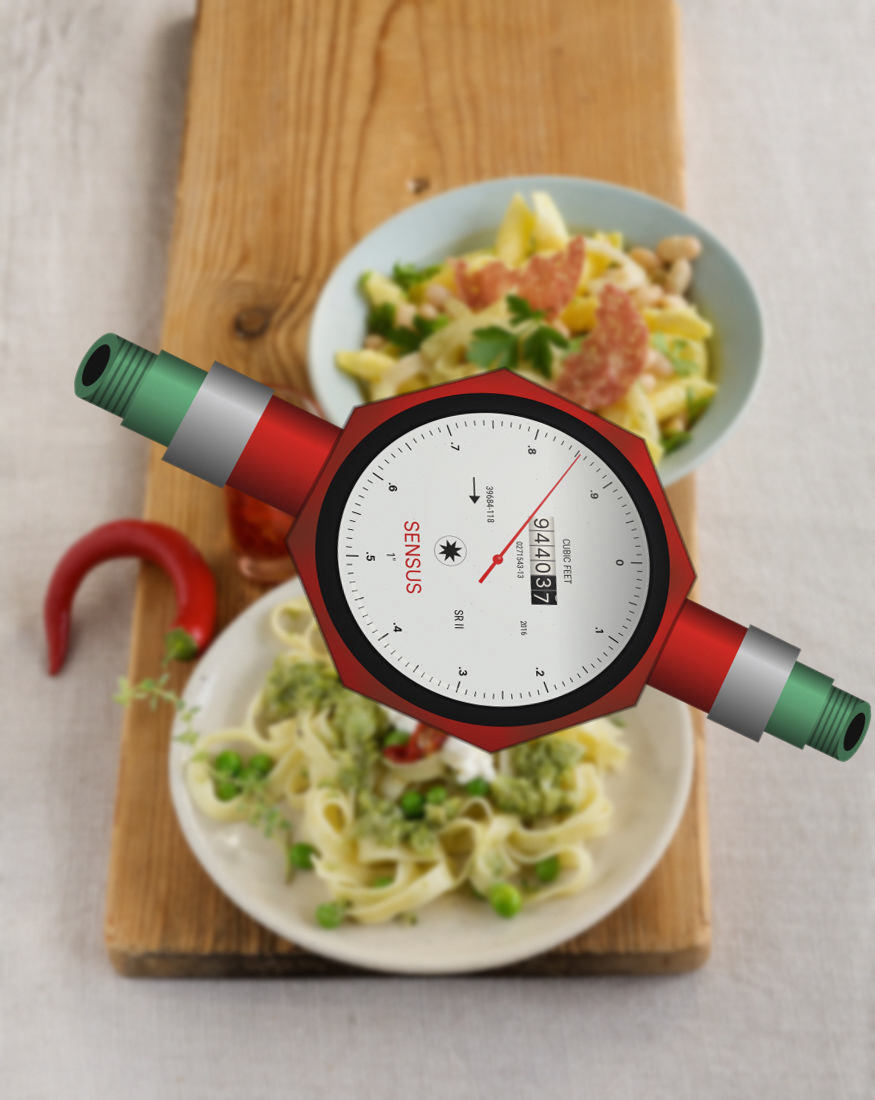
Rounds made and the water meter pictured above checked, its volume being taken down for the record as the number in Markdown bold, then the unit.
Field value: **944036.85** ft³
